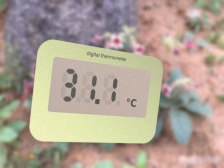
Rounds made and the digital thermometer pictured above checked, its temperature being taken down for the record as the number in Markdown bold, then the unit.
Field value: **31.1** °C
